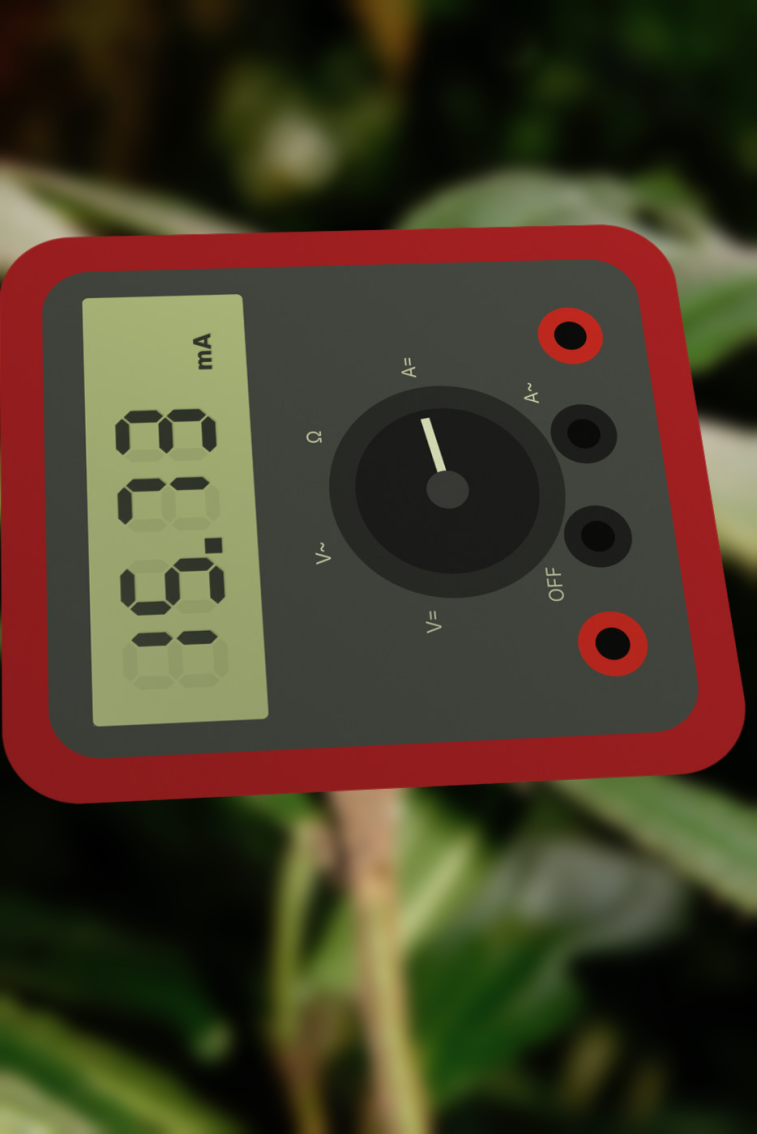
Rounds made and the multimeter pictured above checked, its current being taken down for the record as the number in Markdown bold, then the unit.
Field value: **15.73** mA
